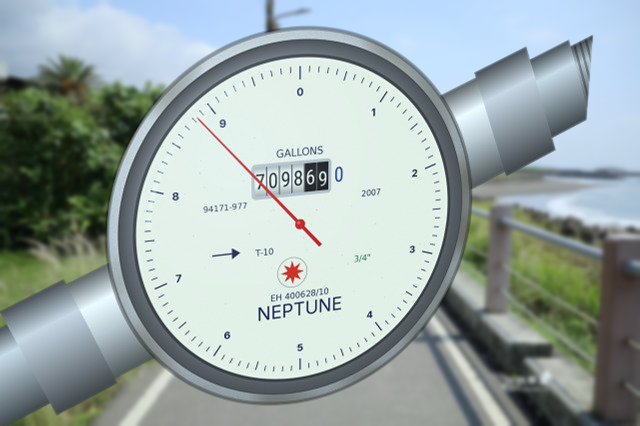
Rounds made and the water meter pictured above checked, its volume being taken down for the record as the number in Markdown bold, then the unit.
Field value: **7098688.8** gal
